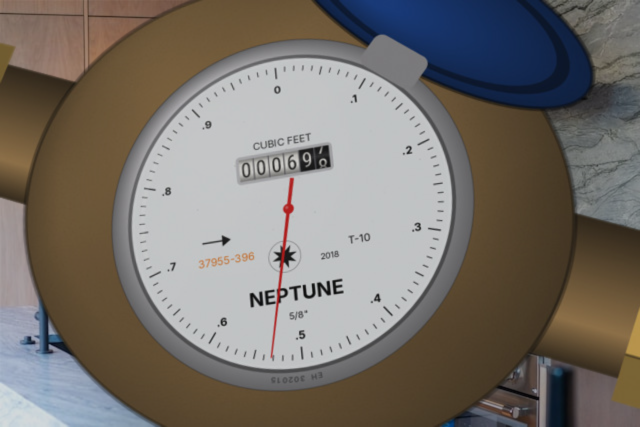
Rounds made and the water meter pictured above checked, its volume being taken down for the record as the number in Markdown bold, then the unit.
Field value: **697.53** ft³
